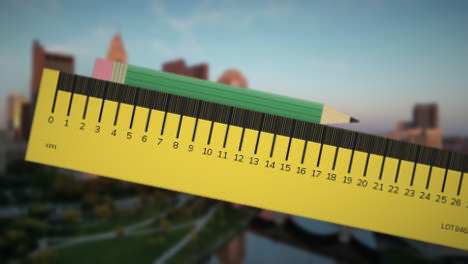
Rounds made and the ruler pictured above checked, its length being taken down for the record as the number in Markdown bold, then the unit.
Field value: **17** cm
